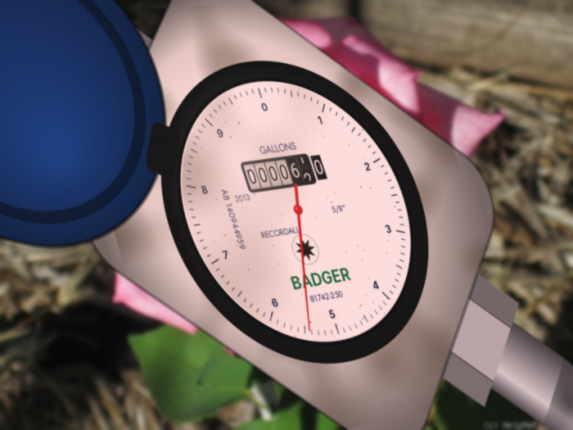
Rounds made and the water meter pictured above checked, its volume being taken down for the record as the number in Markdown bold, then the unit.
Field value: **615.4** gal
